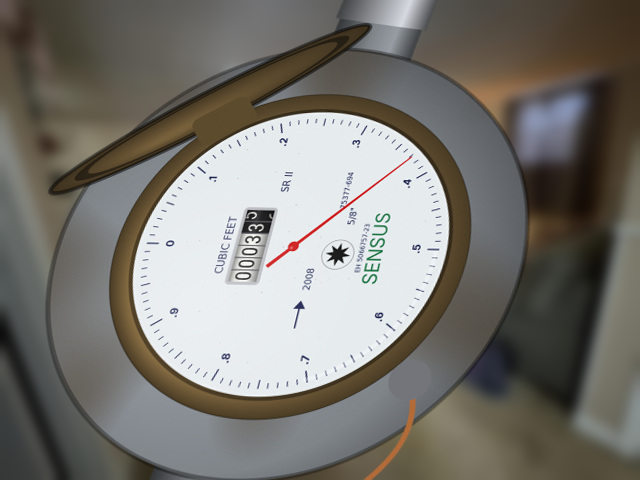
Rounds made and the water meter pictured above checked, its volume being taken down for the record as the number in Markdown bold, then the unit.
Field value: **335.37** ft³
